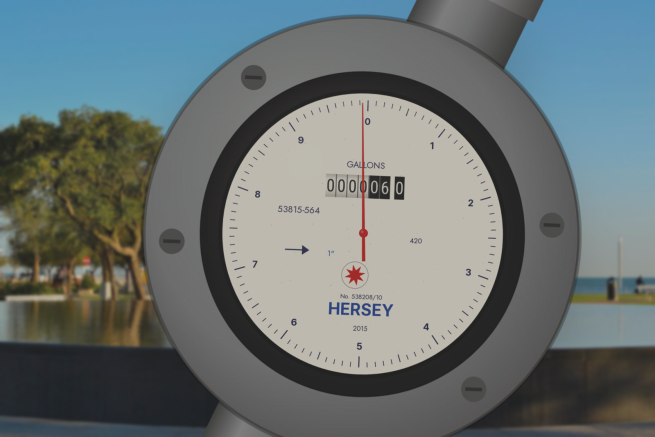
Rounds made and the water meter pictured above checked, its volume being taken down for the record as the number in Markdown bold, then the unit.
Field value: **59.9** gal
